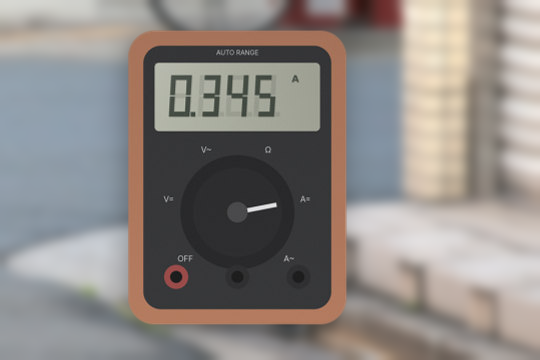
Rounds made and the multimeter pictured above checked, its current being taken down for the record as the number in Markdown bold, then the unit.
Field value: **0.345** A
